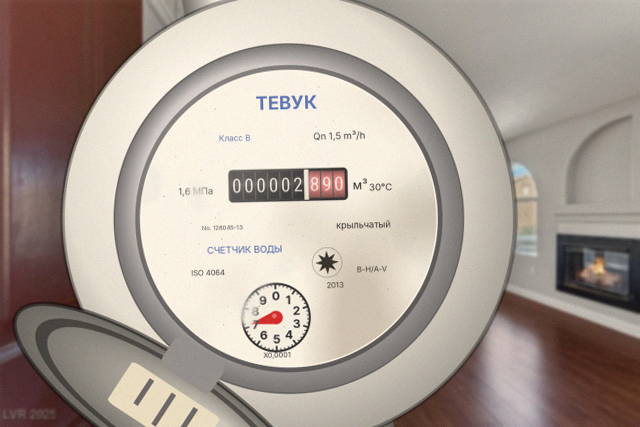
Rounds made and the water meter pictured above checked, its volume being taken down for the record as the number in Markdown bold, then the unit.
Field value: **2.8907** m³
